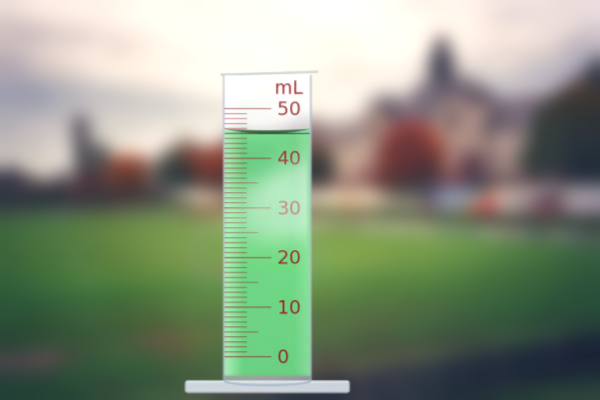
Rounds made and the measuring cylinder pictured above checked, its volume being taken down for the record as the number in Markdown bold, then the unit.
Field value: **45** mL
